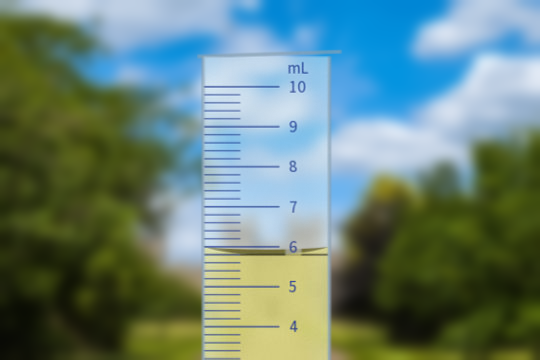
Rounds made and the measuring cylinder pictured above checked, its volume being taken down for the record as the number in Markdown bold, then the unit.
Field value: **5.8** mL
